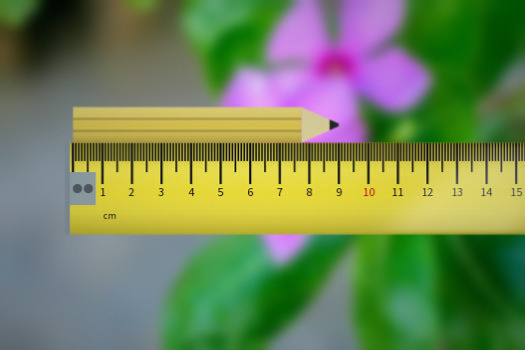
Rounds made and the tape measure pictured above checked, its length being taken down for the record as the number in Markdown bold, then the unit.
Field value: **9** cm
